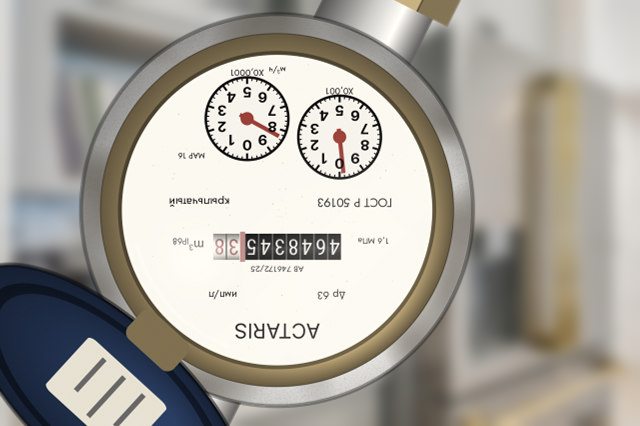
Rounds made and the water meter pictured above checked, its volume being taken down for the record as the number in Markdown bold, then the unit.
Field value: **4648345.3798** m³
